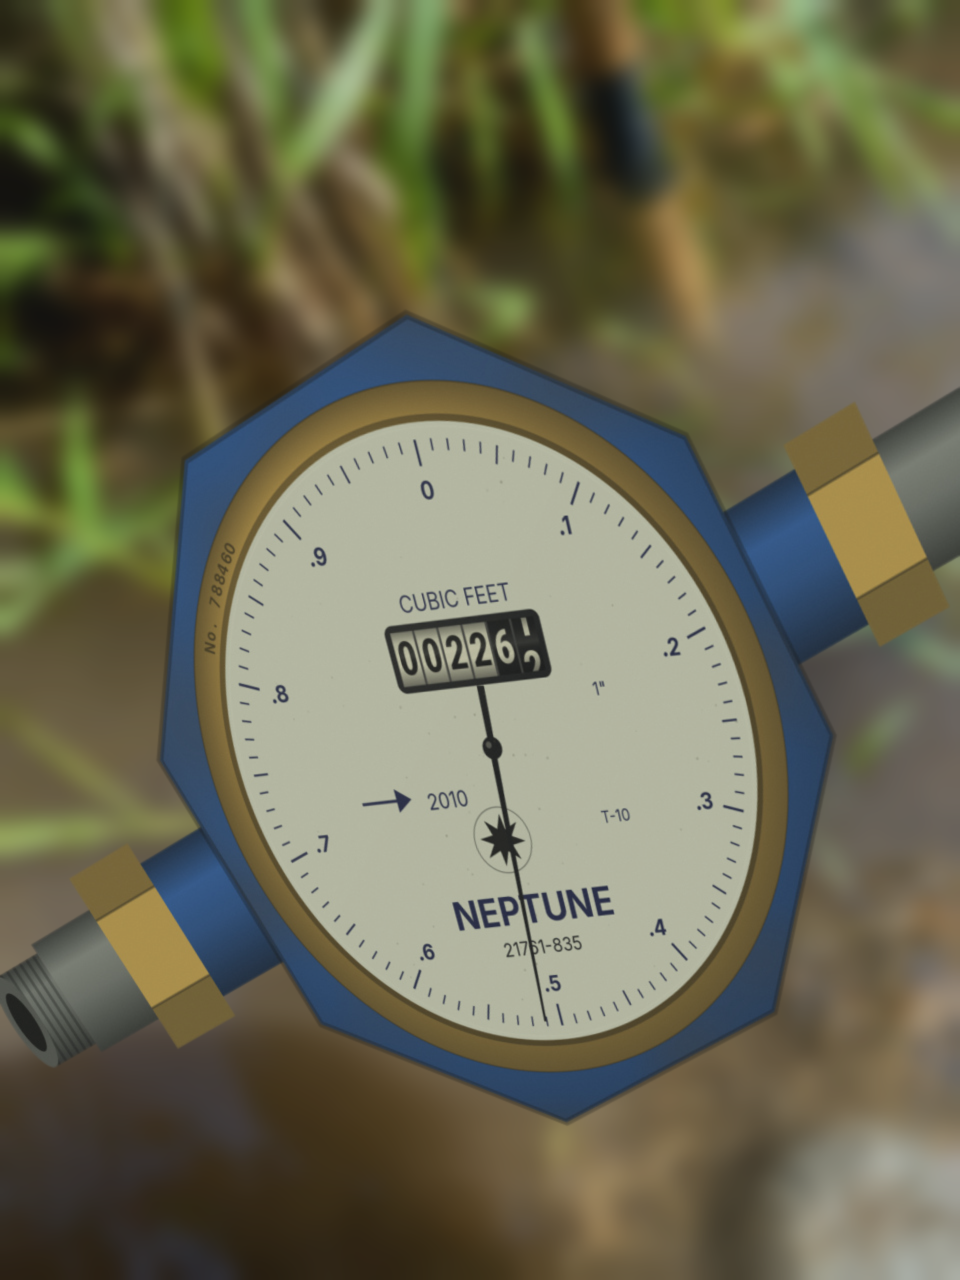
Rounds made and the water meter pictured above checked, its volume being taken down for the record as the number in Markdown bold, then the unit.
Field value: **2261.51** ft³
